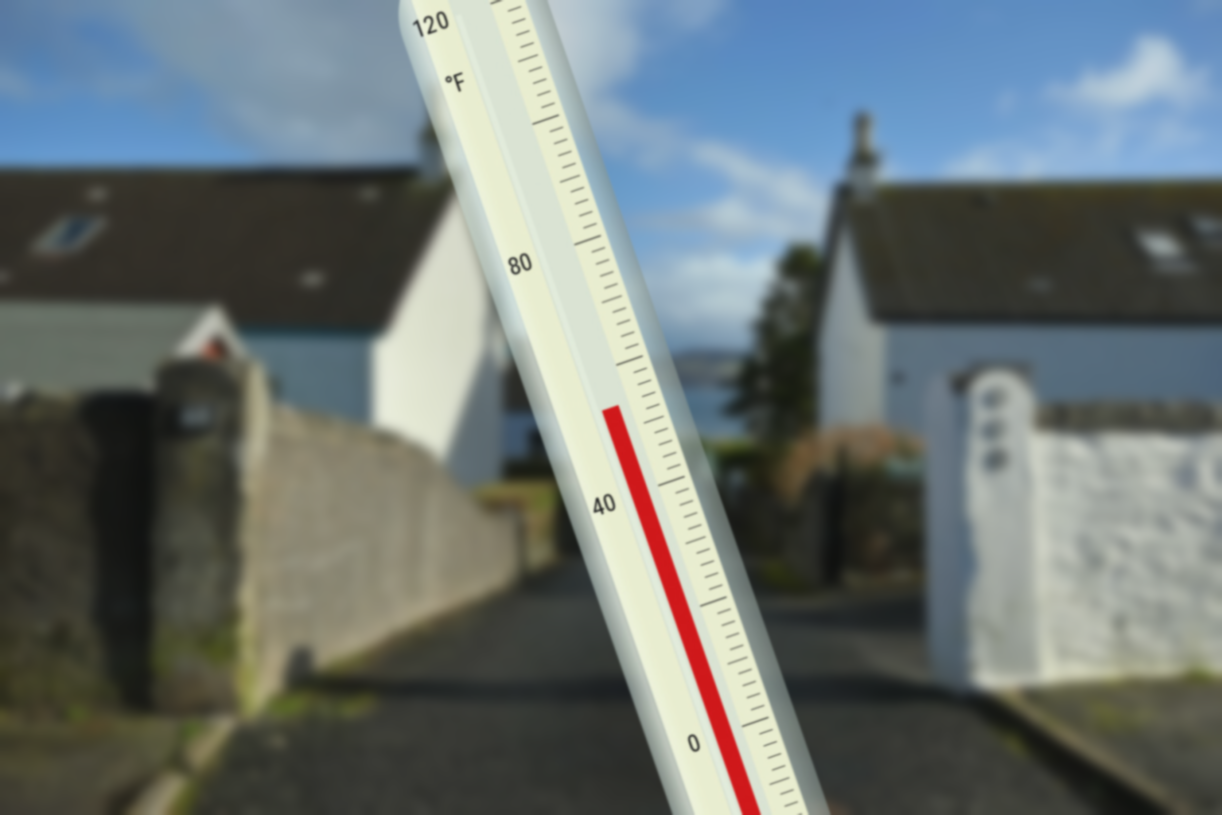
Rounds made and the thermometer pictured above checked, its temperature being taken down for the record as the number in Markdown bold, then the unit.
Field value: **54** °F
